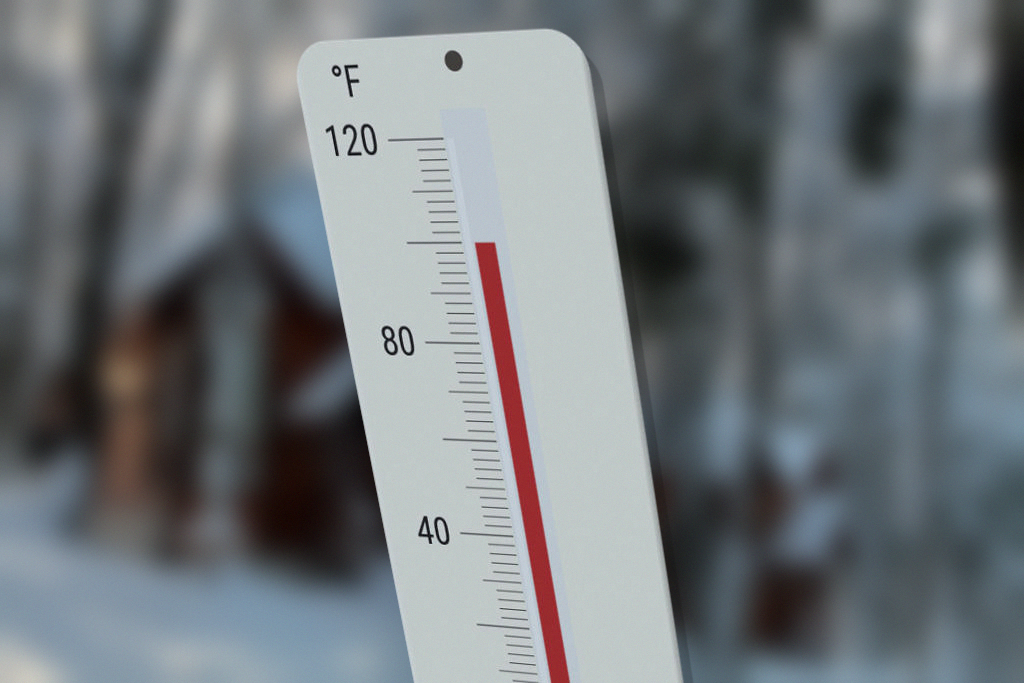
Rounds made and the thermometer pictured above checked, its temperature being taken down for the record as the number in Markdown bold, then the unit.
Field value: **100** °F
